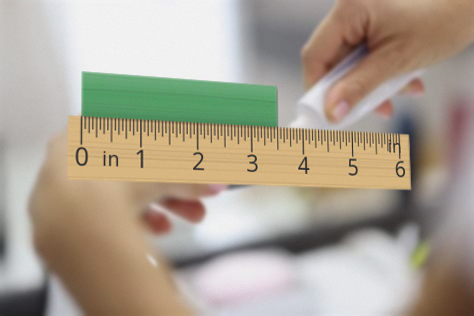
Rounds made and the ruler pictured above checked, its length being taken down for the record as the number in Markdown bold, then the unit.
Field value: **3.5** in
